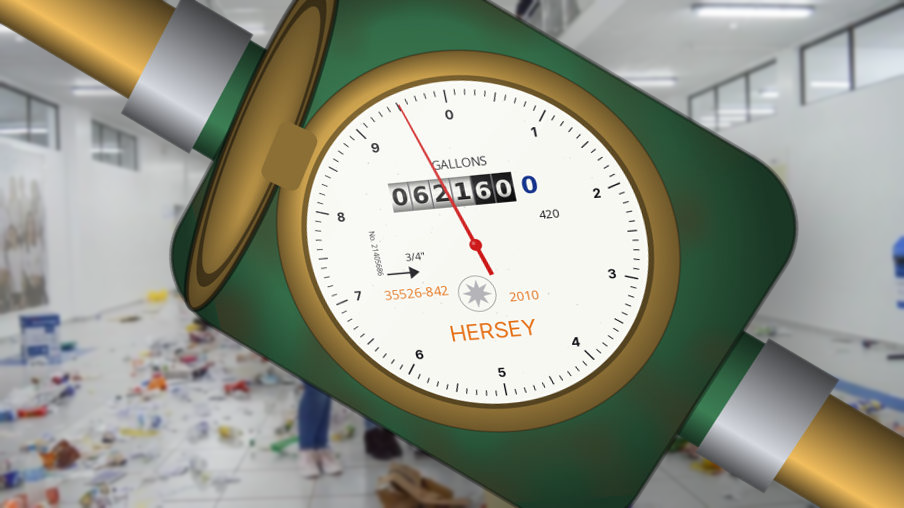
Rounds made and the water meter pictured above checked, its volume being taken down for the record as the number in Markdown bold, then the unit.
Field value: **621599.5** gal
